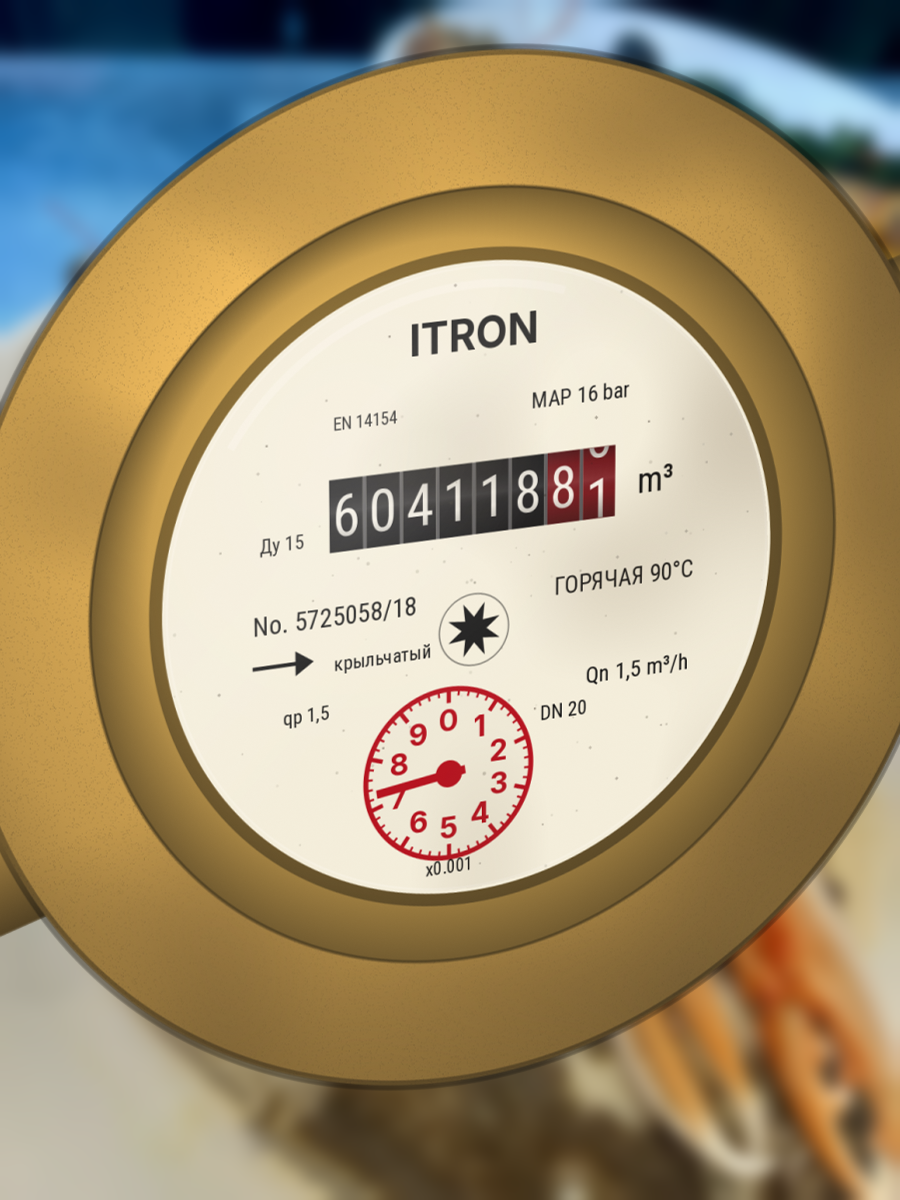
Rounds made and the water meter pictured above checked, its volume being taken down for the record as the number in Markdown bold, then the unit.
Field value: **604118.807** m³
